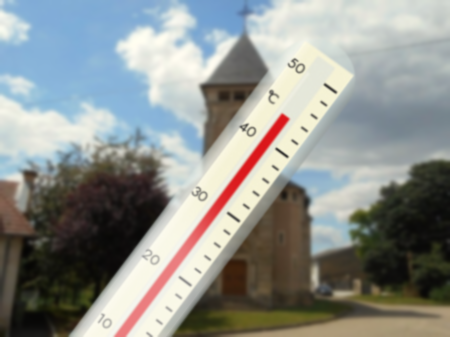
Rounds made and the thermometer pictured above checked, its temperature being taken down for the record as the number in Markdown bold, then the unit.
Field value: **44** °C
